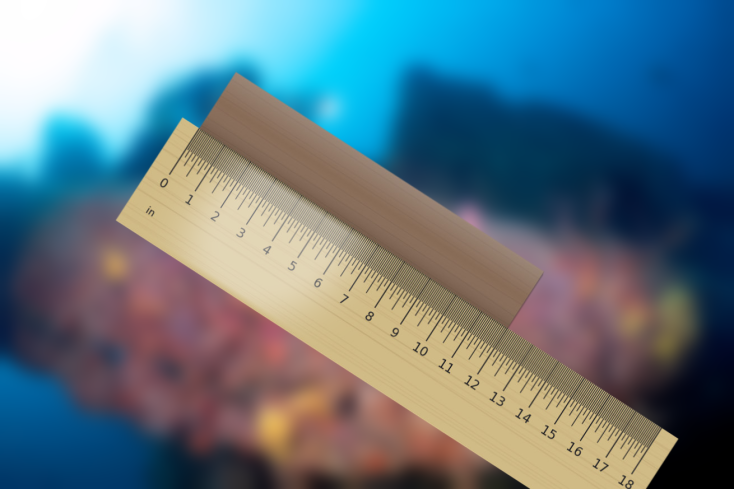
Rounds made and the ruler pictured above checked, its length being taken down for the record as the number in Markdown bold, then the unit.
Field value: **12** in
